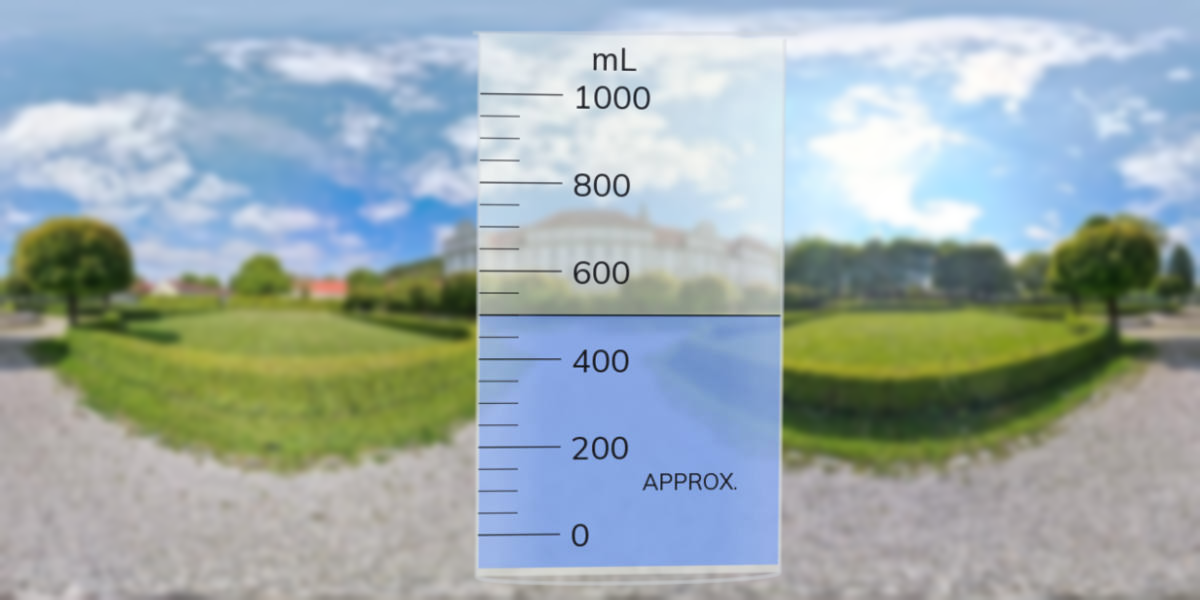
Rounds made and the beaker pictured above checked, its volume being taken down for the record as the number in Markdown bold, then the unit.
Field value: **500** mL
